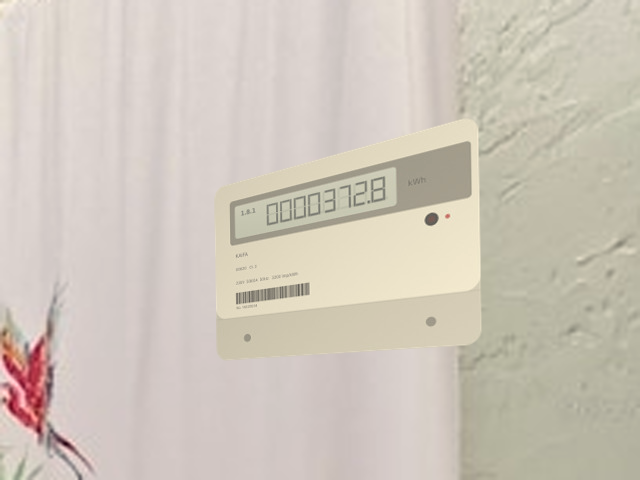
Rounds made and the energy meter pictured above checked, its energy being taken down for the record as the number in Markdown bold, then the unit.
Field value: **372.8** kWh
